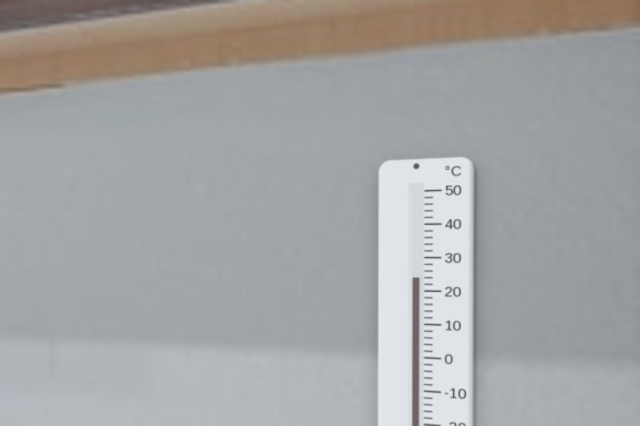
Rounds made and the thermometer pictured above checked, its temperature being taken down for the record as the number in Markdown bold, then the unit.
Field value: **24** °C
